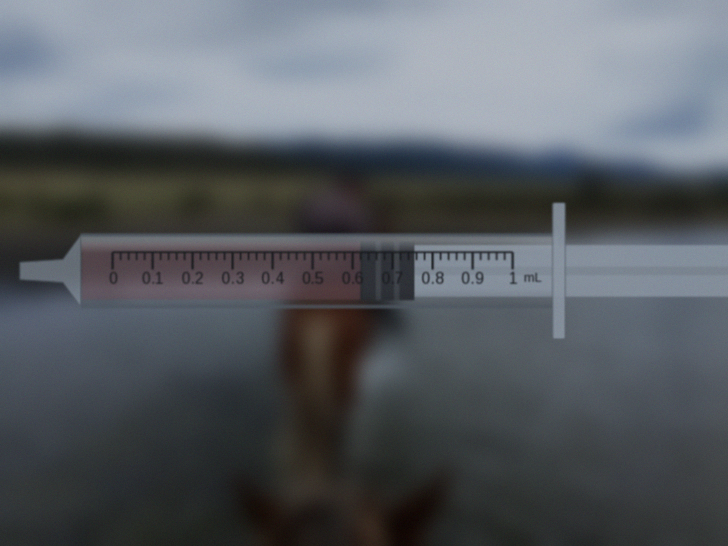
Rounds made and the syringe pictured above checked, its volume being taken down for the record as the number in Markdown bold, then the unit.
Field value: **0.62** mL
